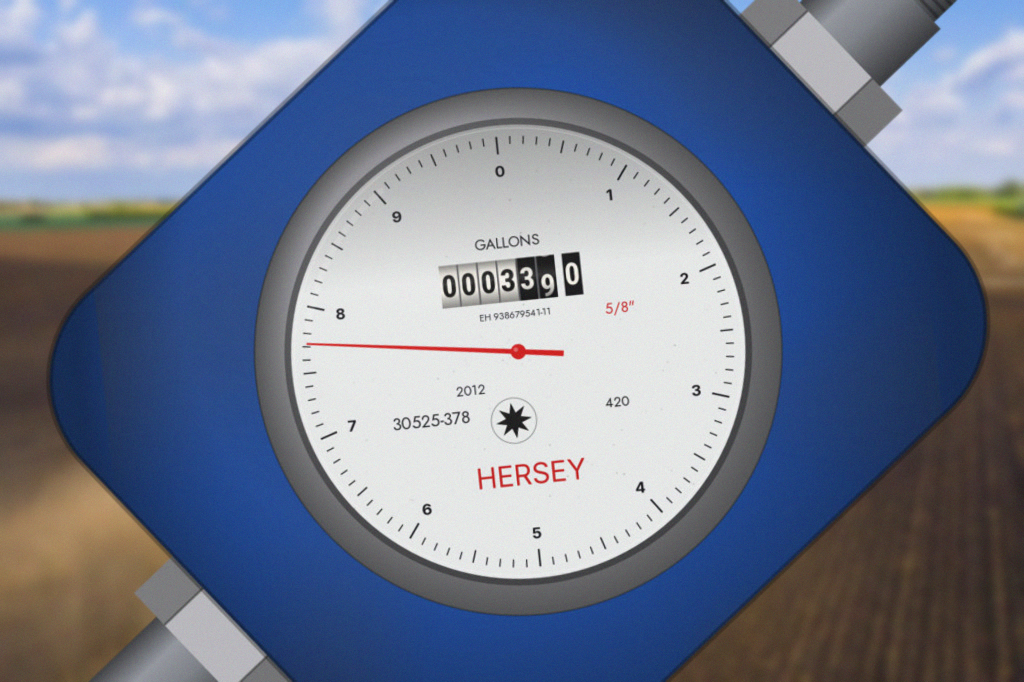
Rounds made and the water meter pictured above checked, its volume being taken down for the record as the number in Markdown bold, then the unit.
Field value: **3387.7** gal
